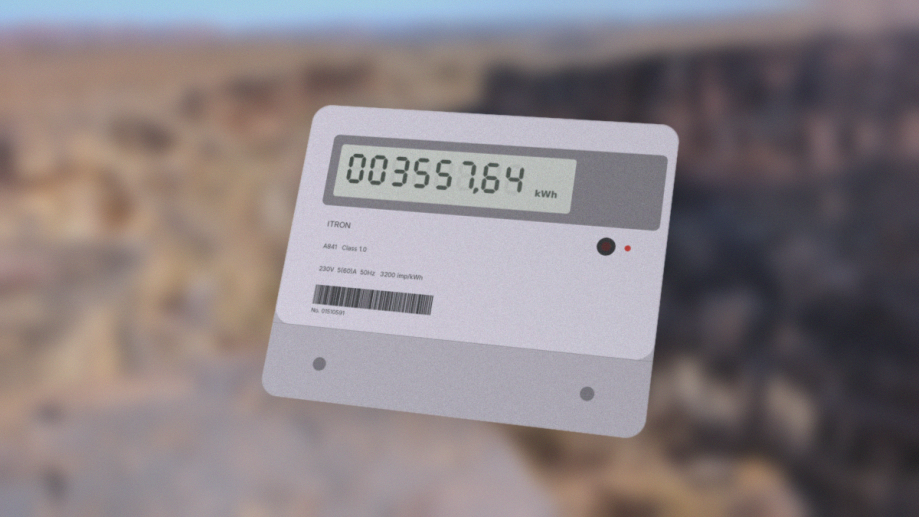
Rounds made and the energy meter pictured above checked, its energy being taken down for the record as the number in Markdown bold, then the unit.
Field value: **3557.64** kWh
